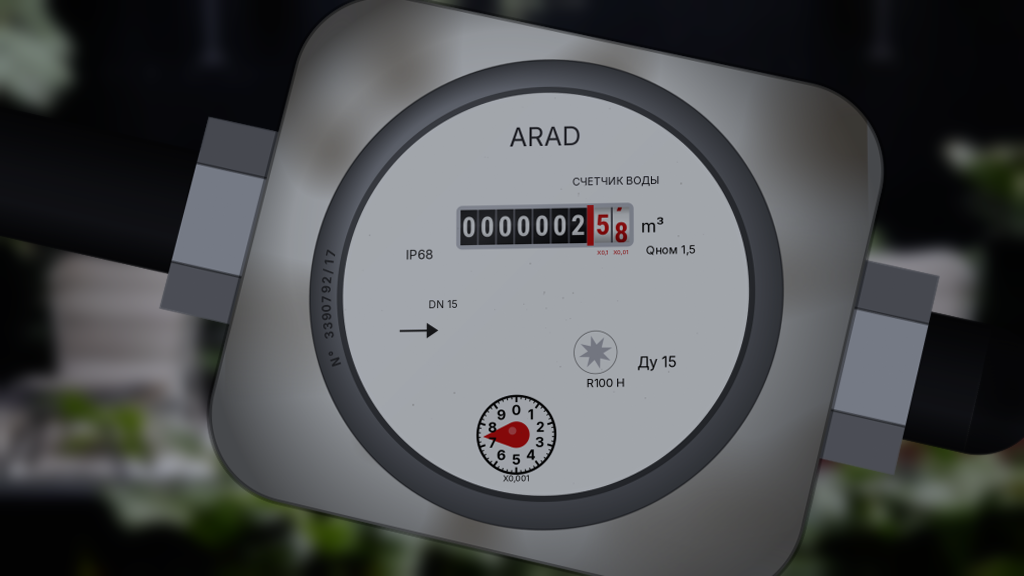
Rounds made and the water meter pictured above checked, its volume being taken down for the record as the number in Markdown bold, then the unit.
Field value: **2.577** m³
